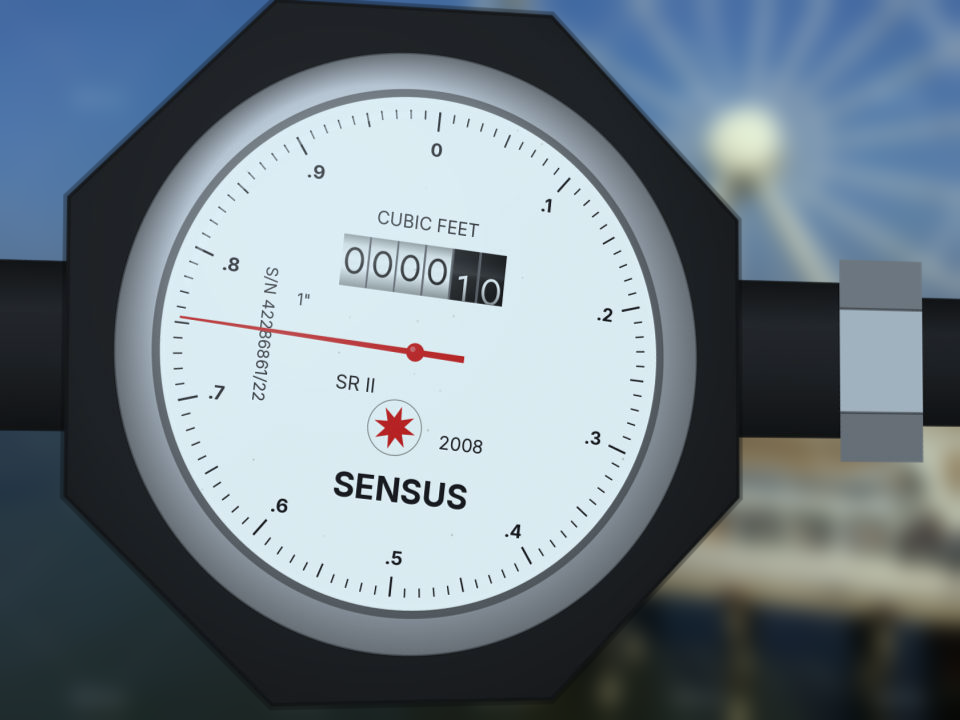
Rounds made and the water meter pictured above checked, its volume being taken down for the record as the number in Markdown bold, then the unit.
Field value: **9.75** ft³
